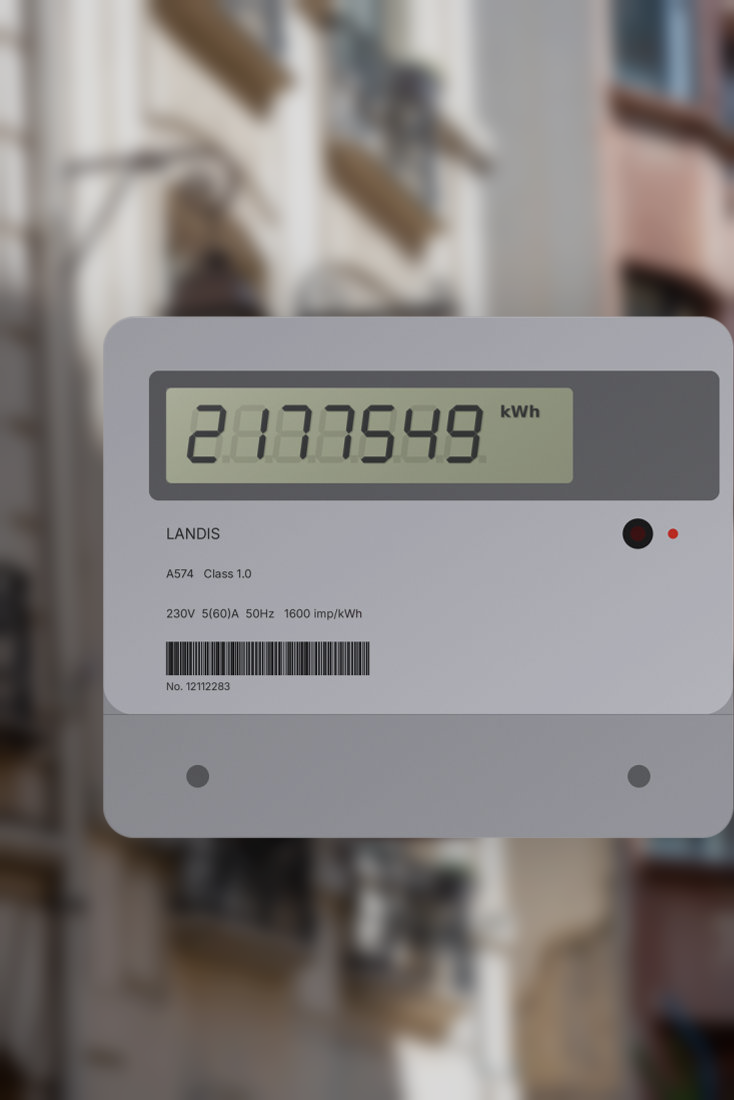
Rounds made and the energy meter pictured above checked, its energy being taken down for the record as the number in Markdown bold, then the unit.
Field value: **2177549** kWh
